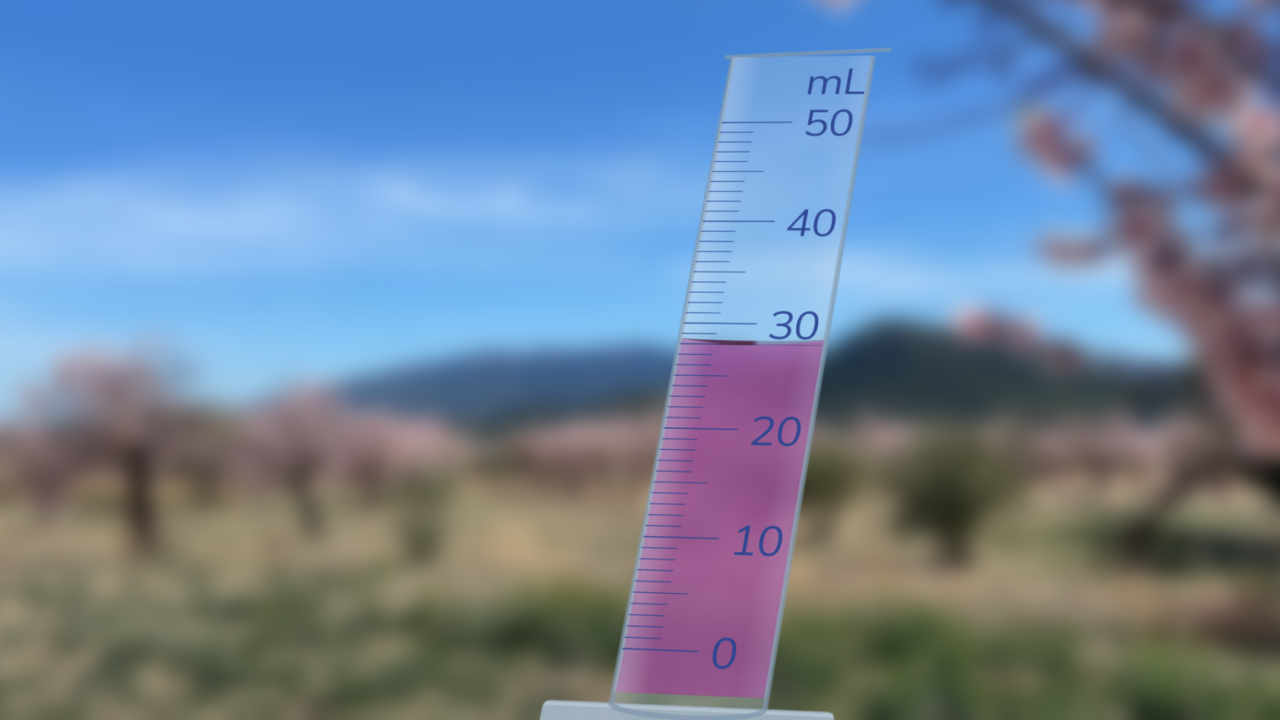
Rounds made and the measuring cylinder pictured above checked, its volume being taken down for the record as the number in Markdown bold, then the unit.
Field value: **28** mL
